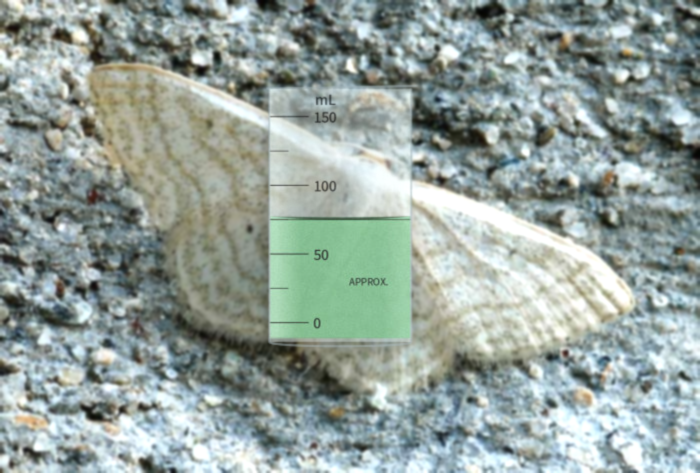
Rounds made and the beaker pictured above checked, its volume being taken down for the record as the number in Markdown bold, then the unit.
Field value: **75** mL
